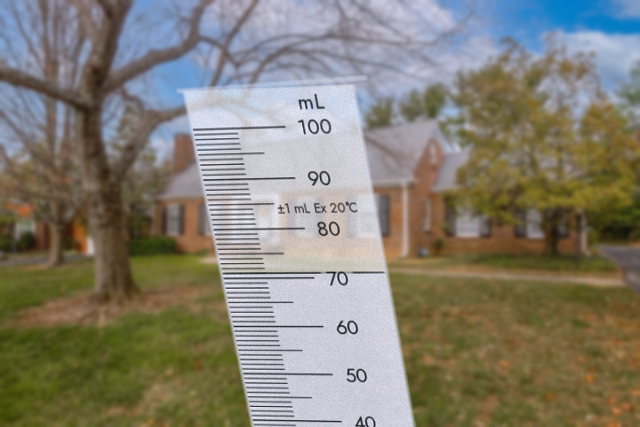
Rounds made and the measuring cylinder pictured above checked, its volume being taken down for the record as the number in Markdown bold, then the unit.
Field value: **71** mL
